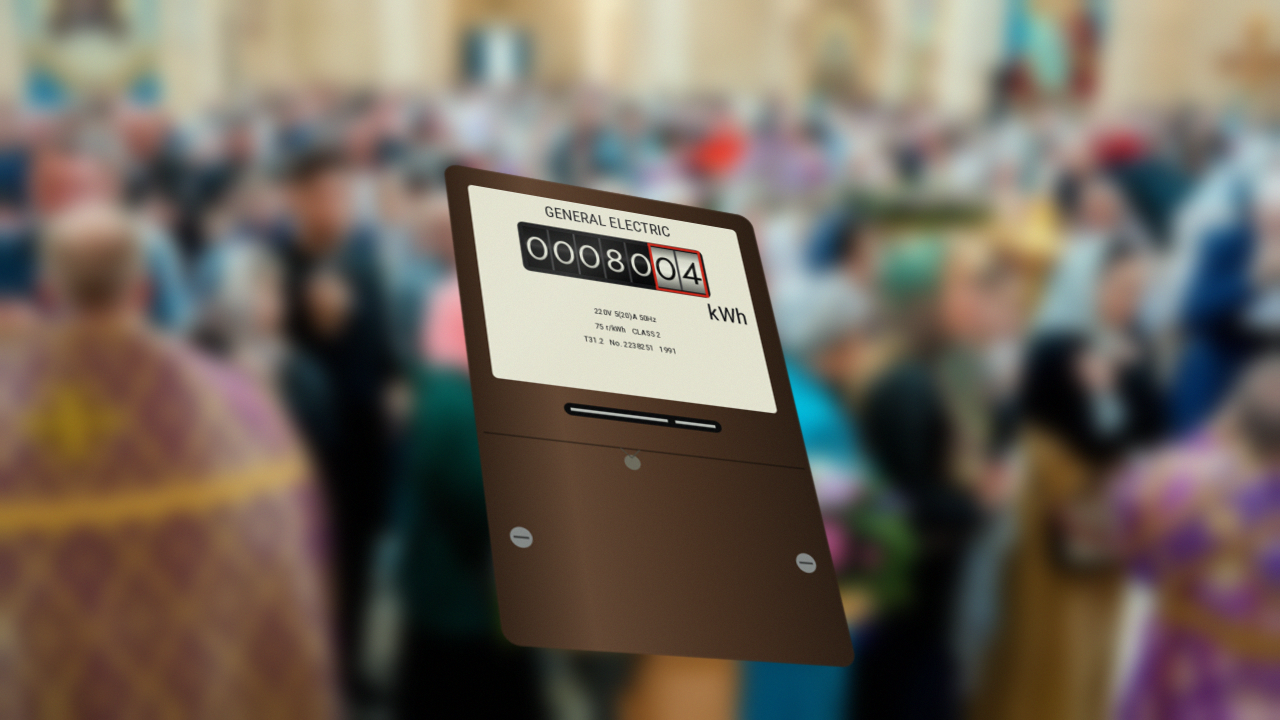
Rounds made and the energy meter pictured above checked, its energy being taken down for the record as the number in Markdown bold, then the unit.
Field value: **80.04** kWh
